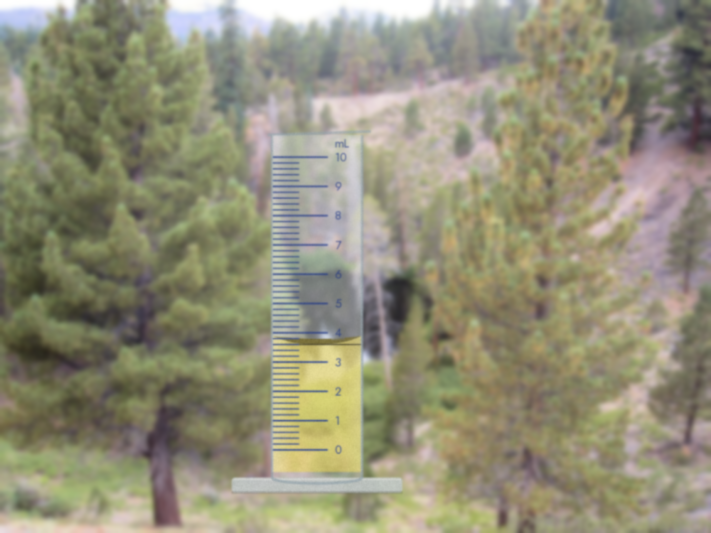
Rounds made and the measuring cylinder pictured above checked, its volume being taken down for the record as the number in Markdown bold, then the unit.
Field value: **3.6** mL
